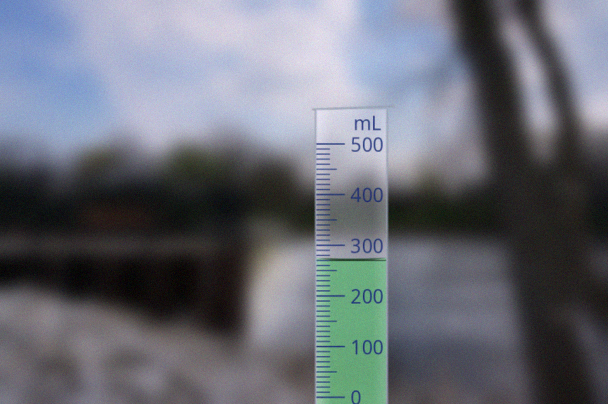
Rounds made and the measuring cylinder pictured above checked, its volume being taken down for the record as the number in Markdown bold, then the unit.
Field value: **270** mL
